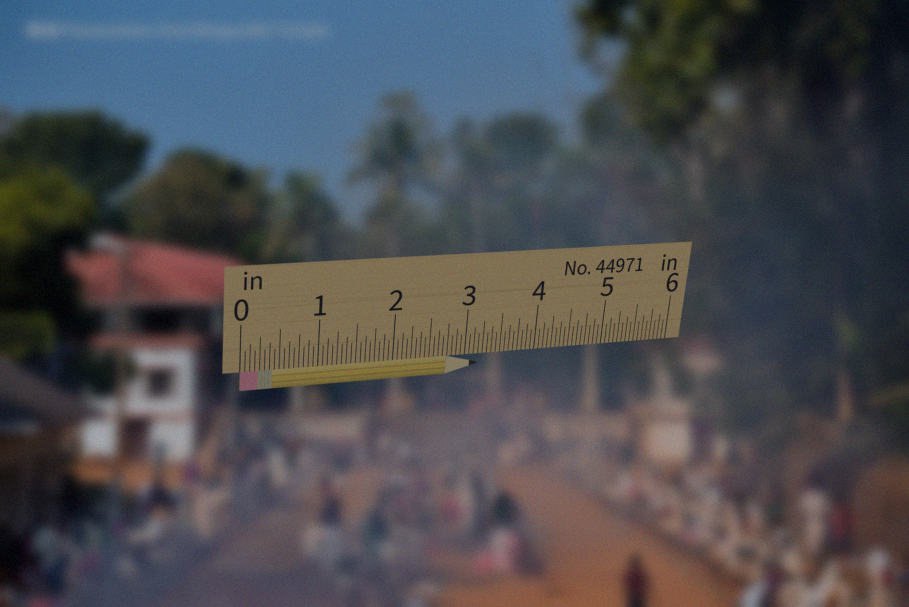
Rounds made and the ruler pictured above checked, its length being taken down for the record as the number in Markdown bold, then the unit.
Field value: **3.1875** in
